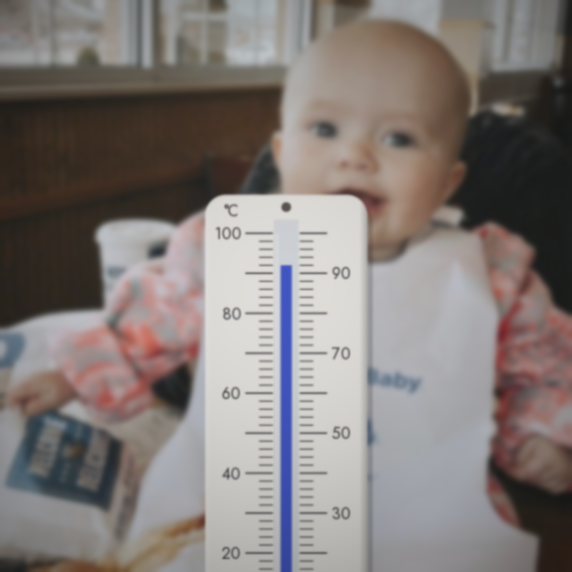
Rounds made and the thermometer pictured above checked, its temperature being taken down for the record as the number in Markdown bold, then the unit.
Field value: **92** °C
